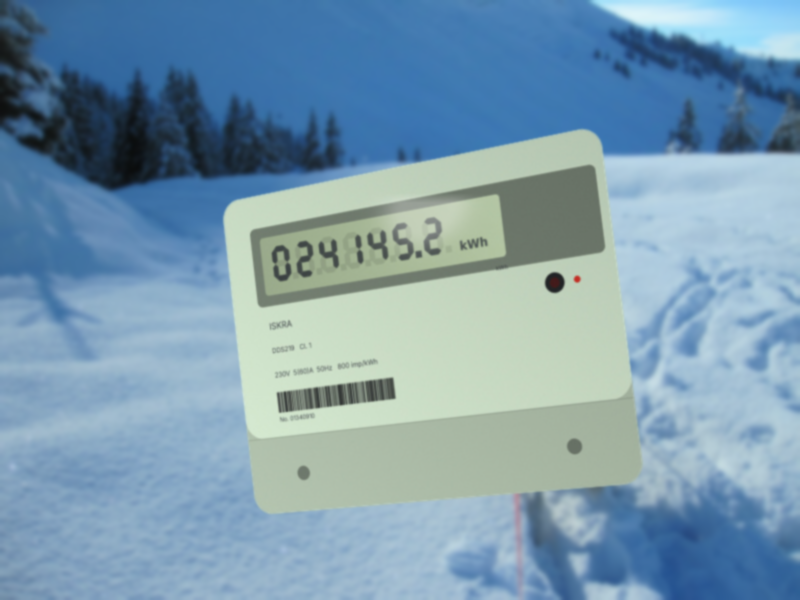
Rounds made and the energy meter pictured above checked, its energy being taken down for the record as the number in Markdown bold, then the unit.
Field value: **24145.2** kWh
